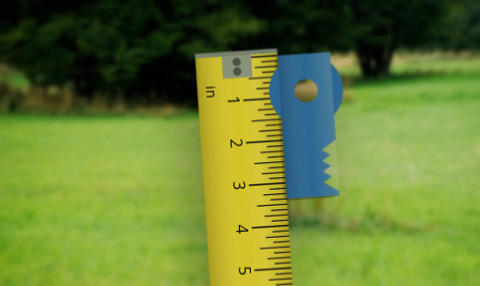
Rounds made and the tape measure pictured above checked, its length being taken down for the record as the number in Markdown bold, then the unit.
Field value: **3.375** in
